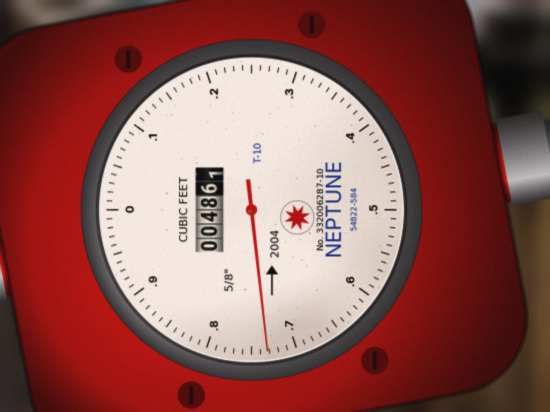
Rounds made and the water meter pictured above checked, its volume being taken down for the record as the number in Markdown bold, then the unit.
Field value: **4860.73** ft³
